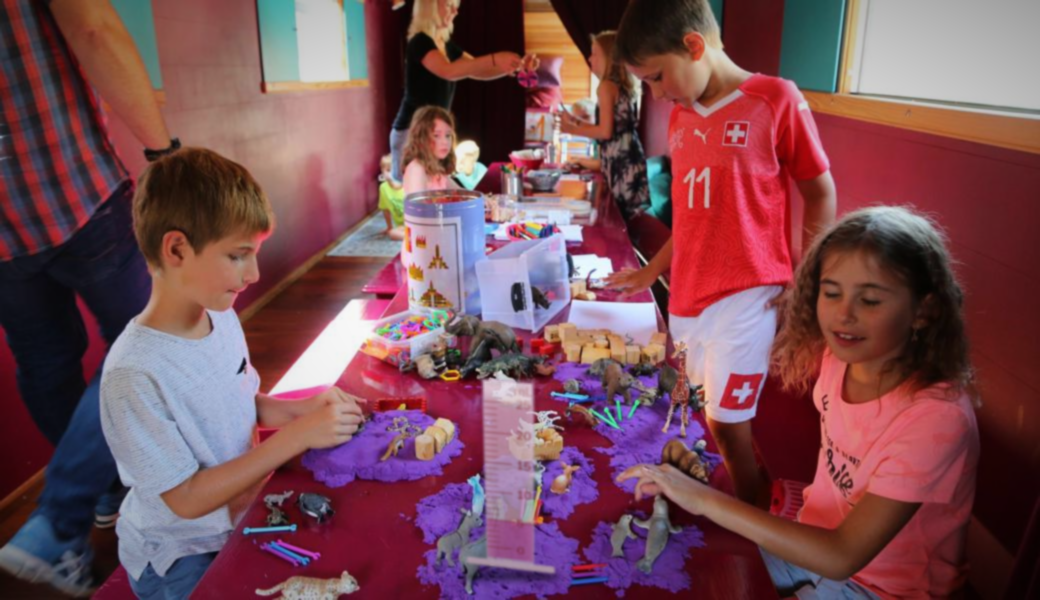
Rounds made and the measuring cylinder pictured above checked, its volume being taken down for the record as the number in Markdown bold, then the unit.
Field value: **5** mL
